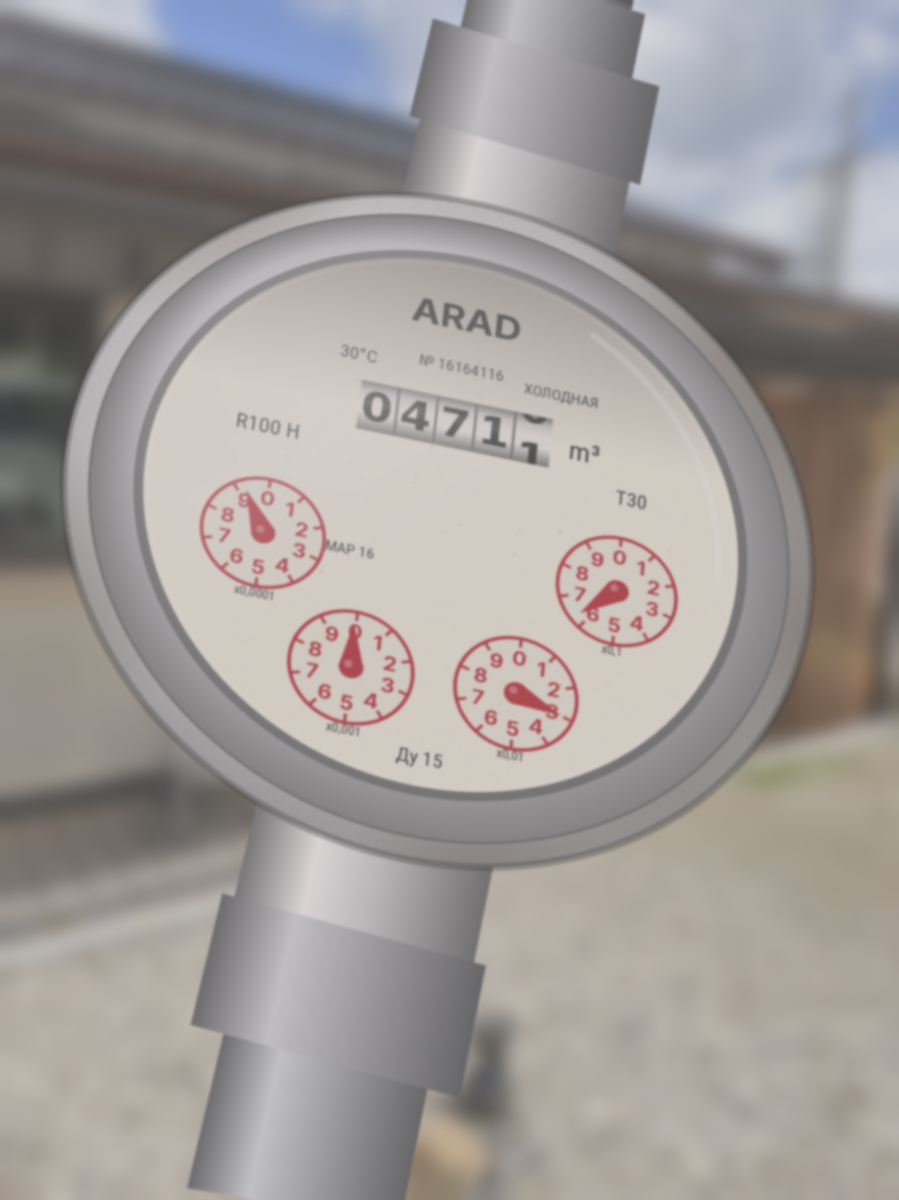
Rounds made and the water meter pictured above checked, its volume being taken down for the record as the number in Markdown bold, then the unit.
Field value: **4710.6299** m³
